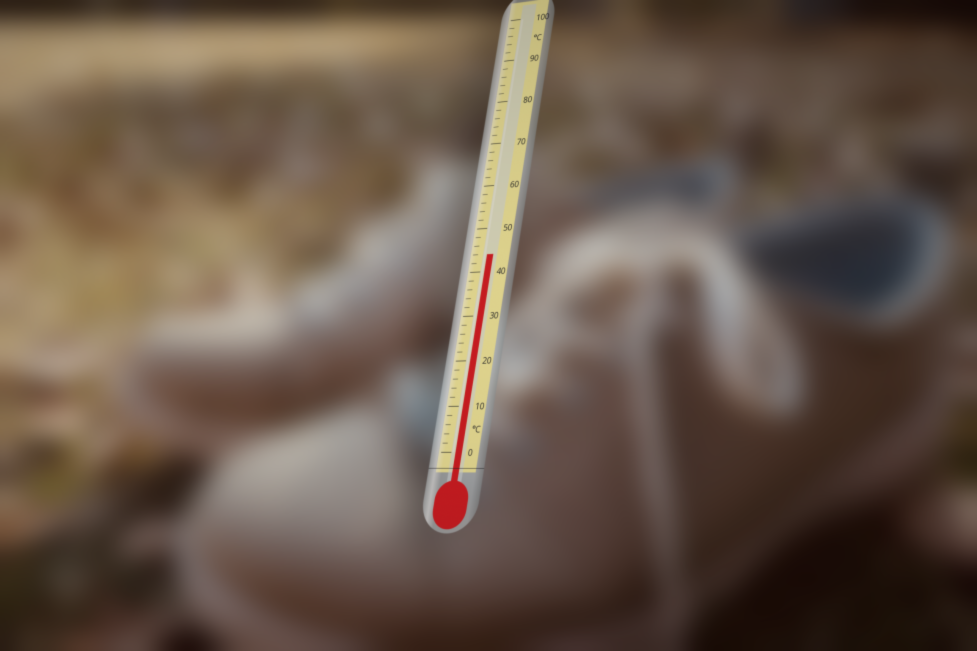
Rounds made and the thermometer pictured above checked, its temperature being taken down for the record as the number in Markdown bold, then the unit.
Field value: **44** °C
